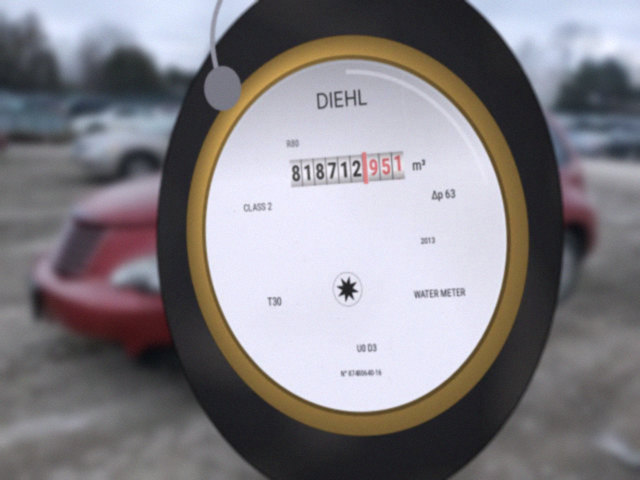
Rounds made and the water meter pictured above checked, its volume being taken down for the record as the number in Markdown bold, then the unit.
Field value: **818712.951** m³
